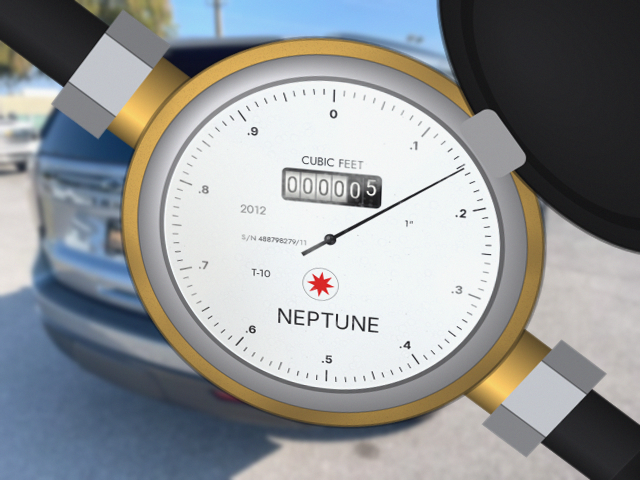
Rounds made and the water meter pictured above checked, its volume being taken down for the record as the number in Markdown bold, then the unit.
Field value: **5.15** ft³
